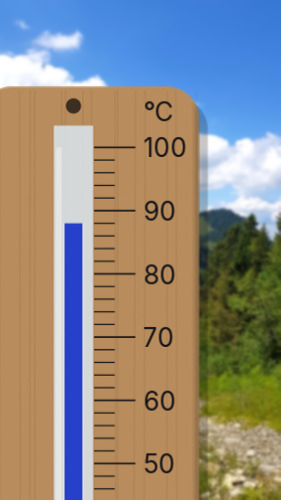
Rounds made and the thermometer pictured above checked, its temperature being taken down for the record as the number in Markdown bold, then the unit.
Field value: **88** °C
